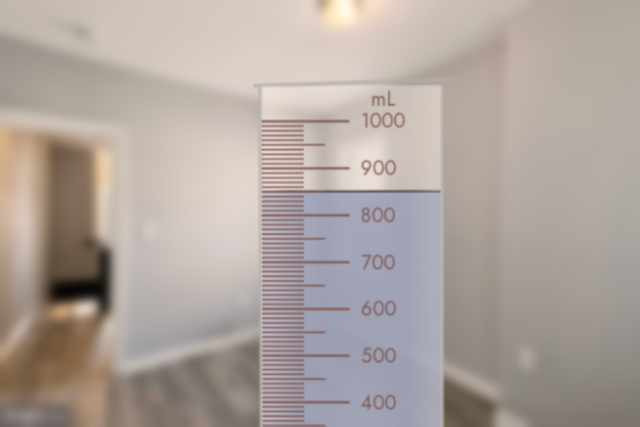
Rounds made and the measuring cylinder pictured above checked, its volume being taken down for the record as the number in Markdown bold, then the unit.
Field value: **850** mL
